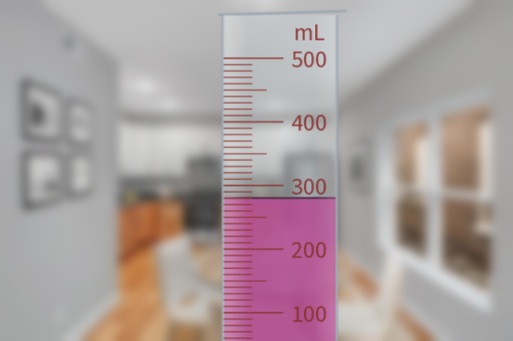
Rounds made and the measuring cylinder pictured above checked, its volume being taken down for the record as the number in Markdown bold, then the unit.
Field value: **280** mL
